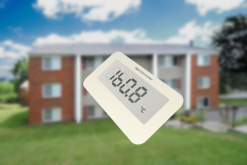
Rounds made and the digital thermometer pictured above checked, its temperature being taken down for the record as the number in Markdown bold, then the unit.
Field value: **160.8** °C
